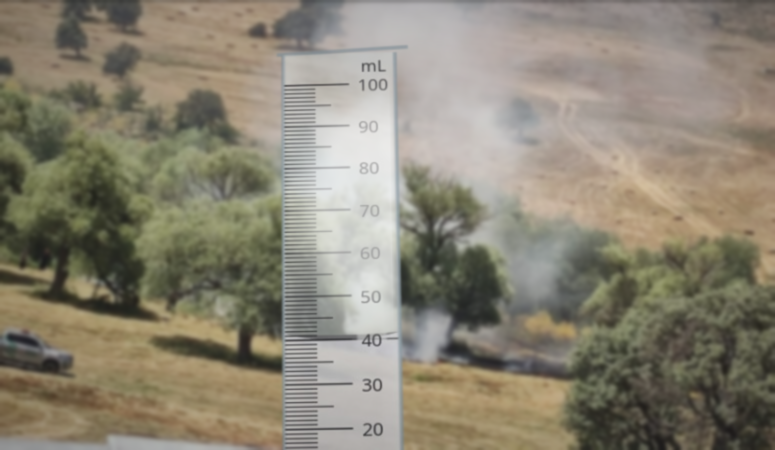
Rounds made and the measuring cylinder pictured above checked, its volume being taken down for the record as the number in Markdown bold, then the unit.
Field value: **40** mL
